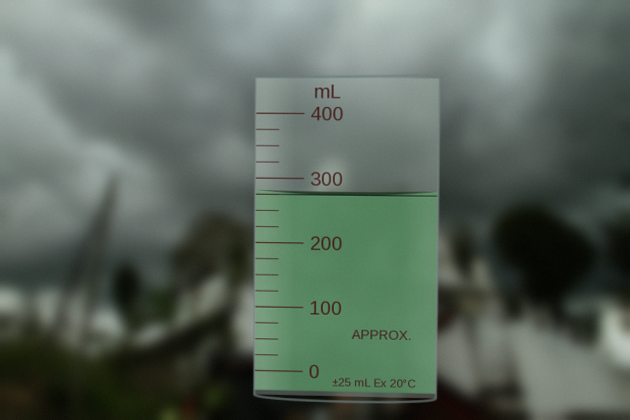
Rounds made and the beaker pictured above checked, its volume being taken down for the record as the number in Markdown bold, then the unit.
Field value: **275** mL
